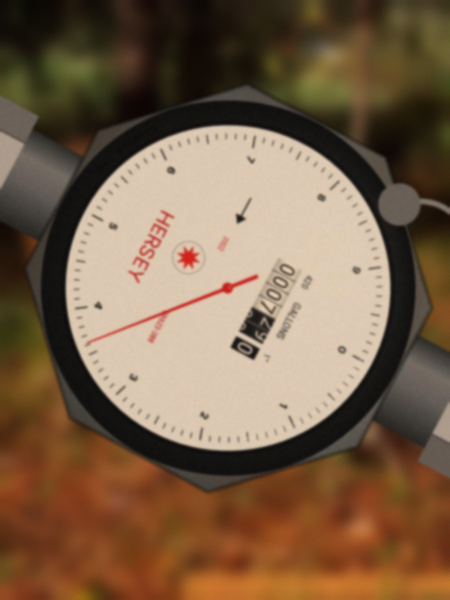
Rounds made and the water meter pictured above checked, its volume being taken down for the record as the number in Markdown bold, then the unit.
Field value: **7293.6** gal
